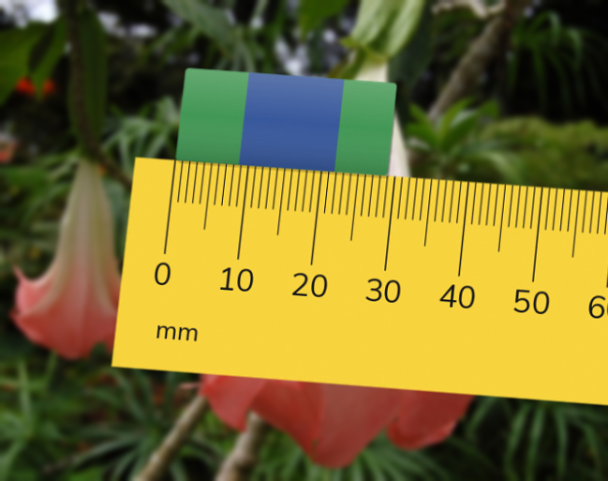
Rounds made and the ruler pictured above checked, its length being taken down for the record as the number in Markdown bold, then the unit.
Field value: **29** mm
